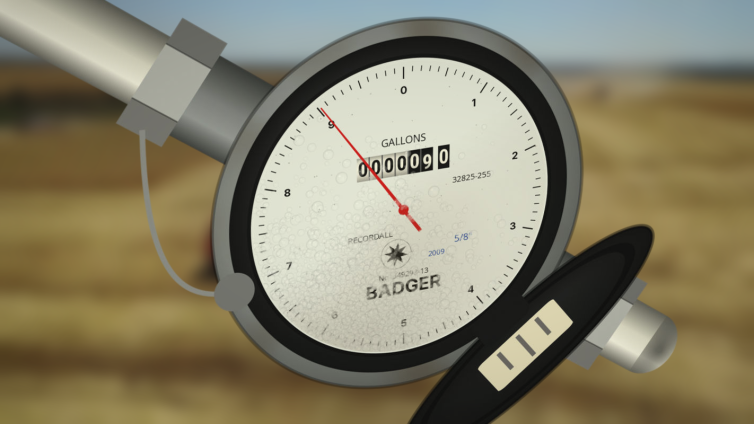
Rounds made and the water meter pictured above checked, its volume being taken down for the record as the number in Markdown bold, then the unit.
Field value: **89.0** gal
